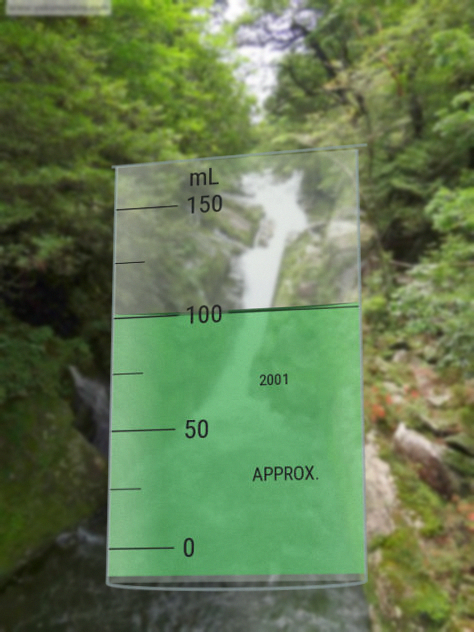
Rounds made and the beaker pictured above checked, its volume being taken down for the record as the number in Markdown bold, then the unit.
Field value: **100** mL
